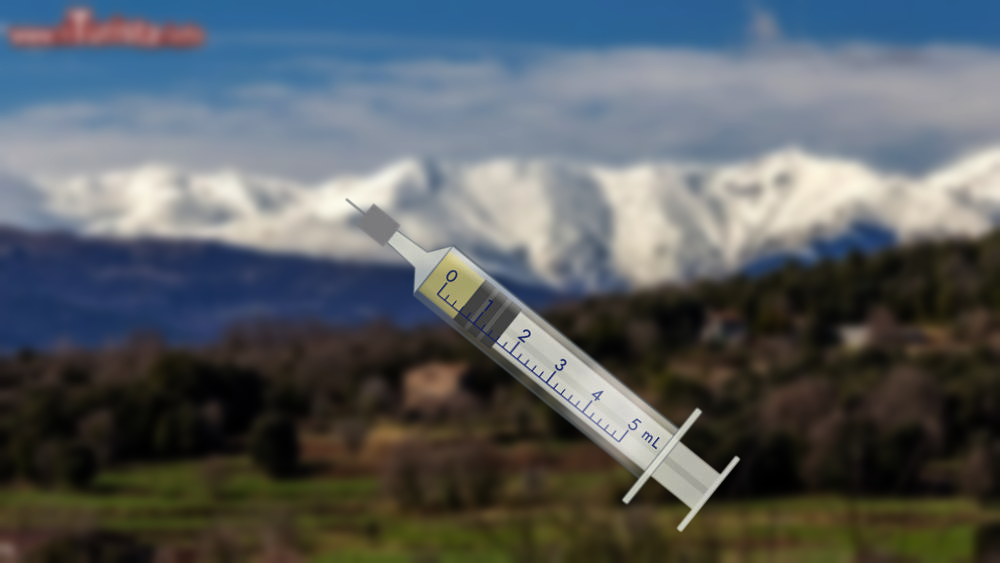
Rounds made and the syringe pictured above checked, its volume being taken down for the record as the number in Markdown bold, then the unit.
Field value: **0.6** mL
